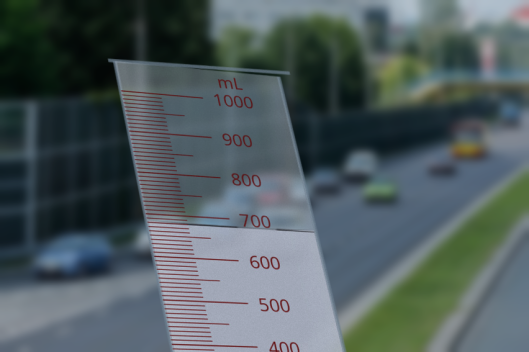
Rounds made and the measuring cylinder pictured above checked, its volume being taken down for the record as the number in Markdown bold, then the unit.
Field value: **680** mL
